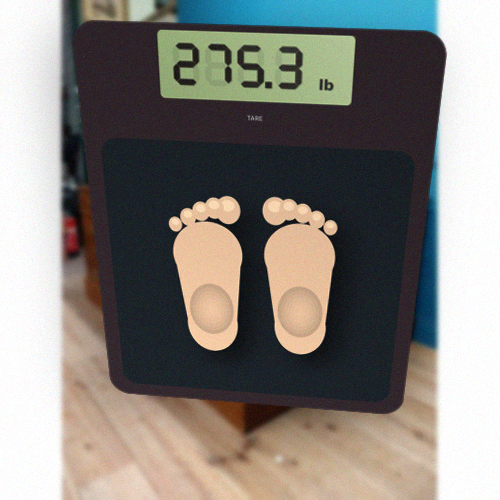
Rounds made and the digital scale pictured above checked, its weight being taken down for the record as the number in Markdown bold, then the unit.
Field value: **275.3** lb
